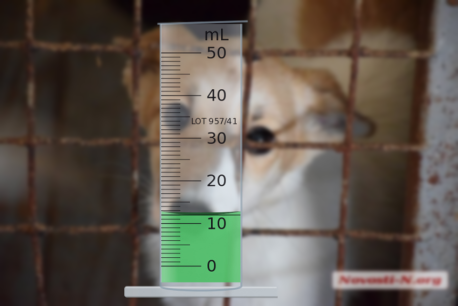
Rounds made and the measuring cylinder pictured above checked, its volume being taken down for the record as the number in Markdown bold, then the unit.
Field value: **12** mL
